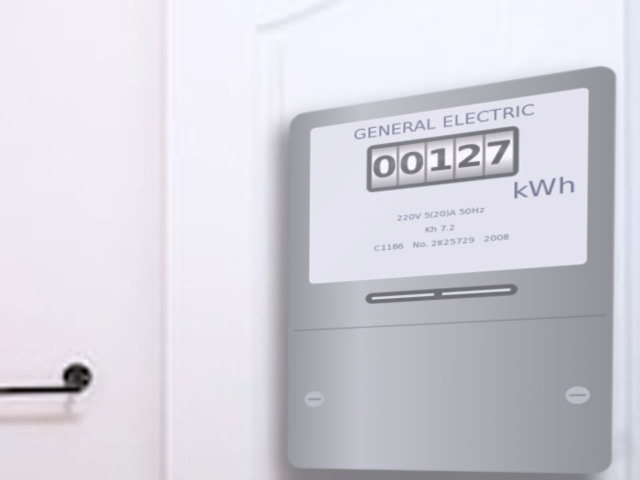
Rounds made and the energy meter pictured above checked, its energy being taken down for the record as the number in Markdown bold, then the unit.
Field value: **127** kWh
